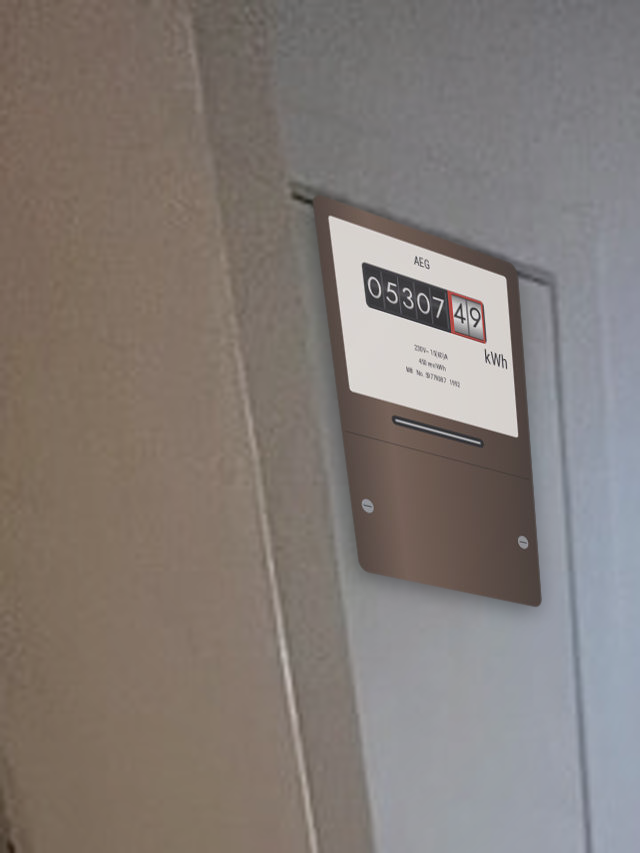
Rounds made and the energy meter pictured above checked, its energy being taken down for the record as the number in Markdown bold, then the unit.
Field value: **5307.49** kWh
